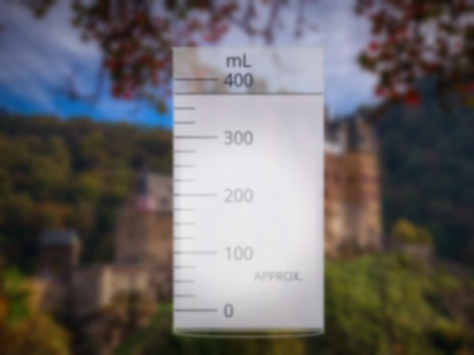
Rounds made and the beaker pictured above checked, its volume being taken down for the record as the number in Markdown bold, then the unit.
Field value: **375** mL
